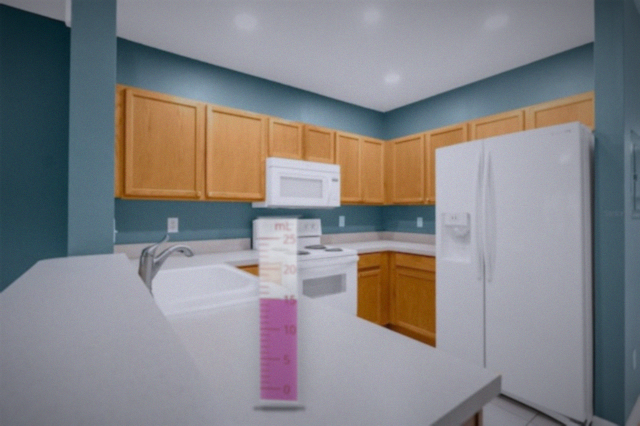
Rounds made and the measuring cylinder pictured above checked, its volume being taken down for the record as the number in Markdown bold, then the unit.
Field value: **15** mL
